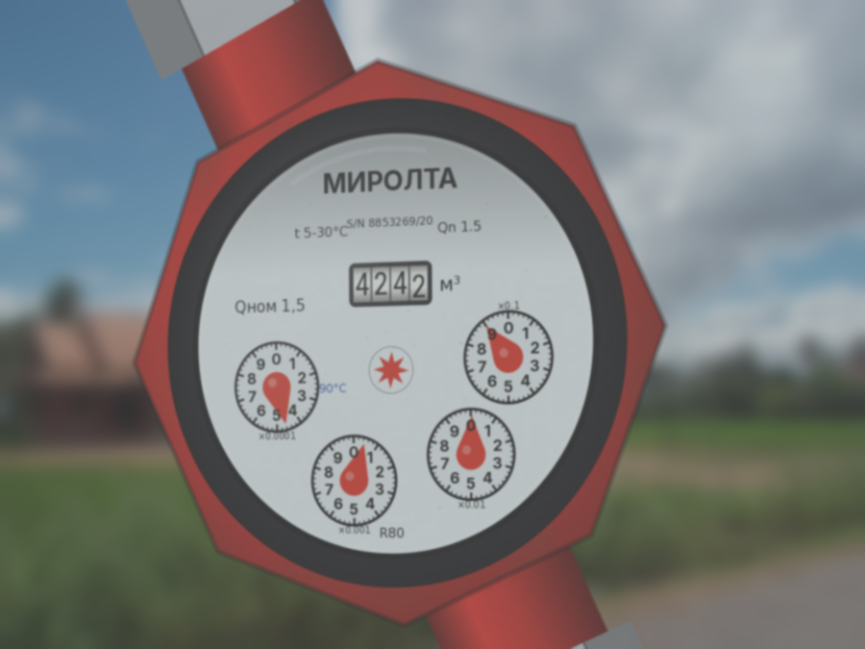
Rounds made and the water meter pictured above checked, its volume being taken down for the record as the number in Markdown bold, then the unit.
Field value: **4241.9004** m³
